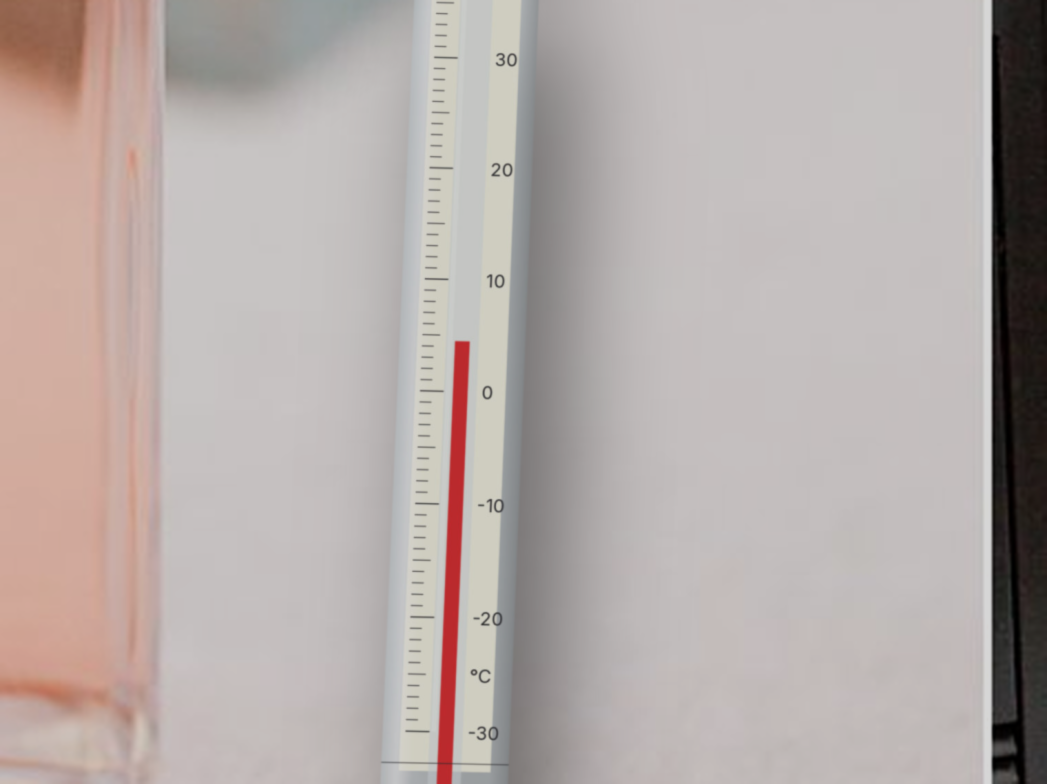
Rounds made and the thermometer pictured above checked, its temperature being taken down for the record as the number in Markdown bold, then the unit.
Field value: **4.5** °C
